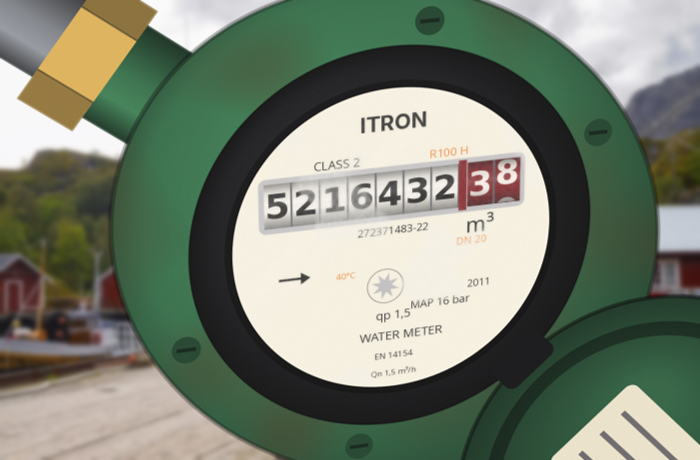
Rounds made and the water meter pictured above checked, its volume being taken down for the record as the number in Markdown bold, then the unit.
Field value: **5216432.38** m³
